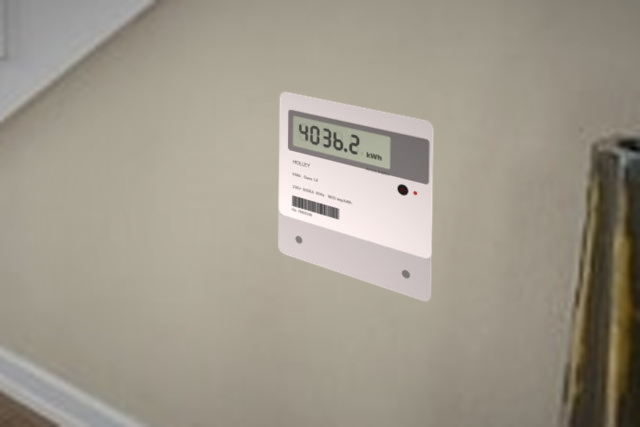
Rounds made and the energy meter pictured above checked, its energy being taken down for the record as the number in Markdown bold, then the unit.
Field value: **4036.2** kWh
